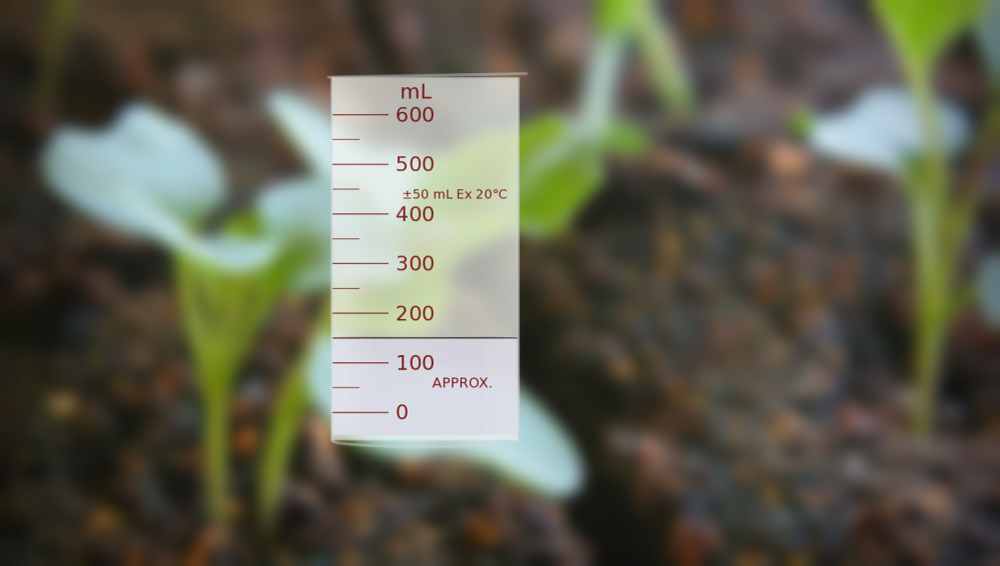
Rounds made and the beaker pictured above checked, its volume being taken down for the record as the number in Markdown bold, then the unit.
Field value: **150** mL
